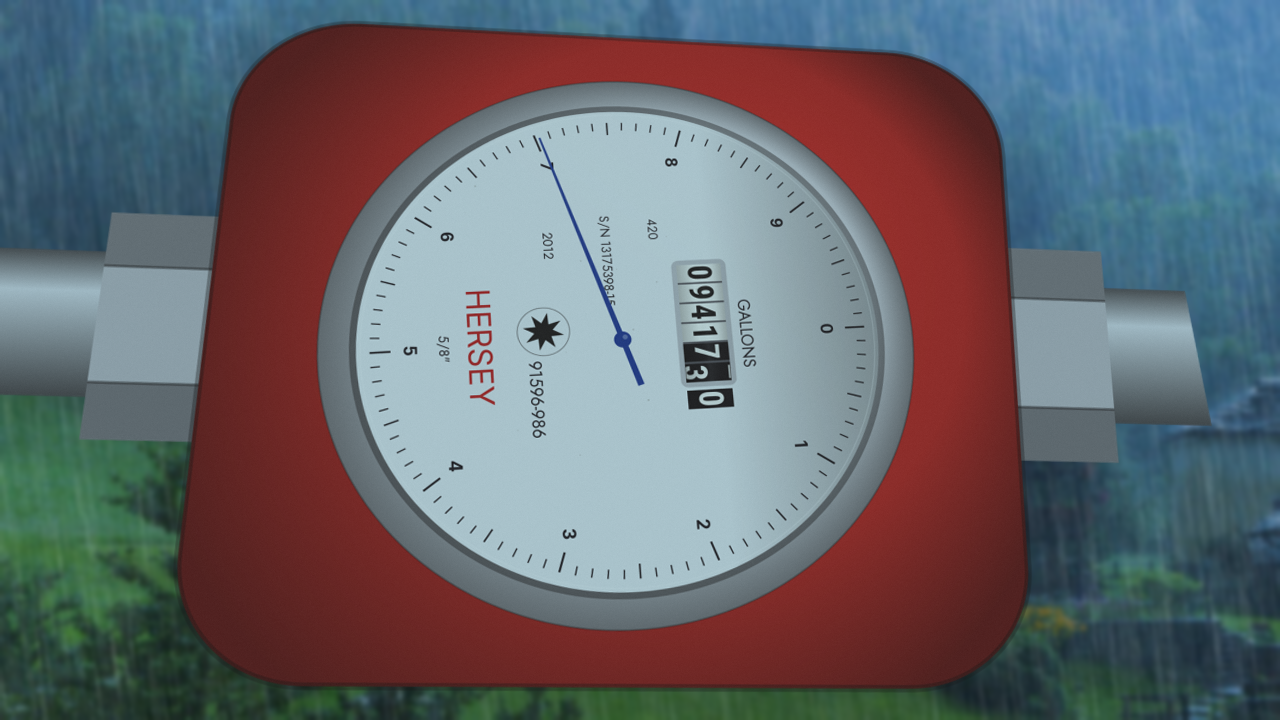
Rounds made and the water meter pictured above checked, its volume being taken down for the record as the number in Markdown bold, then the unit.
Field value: **941727.0** gal
